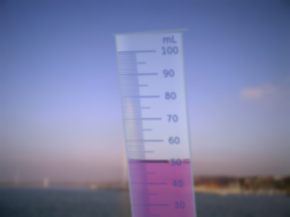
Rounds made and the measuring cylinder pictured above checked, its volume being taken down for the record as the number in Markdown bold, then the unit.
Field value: **50** mL
